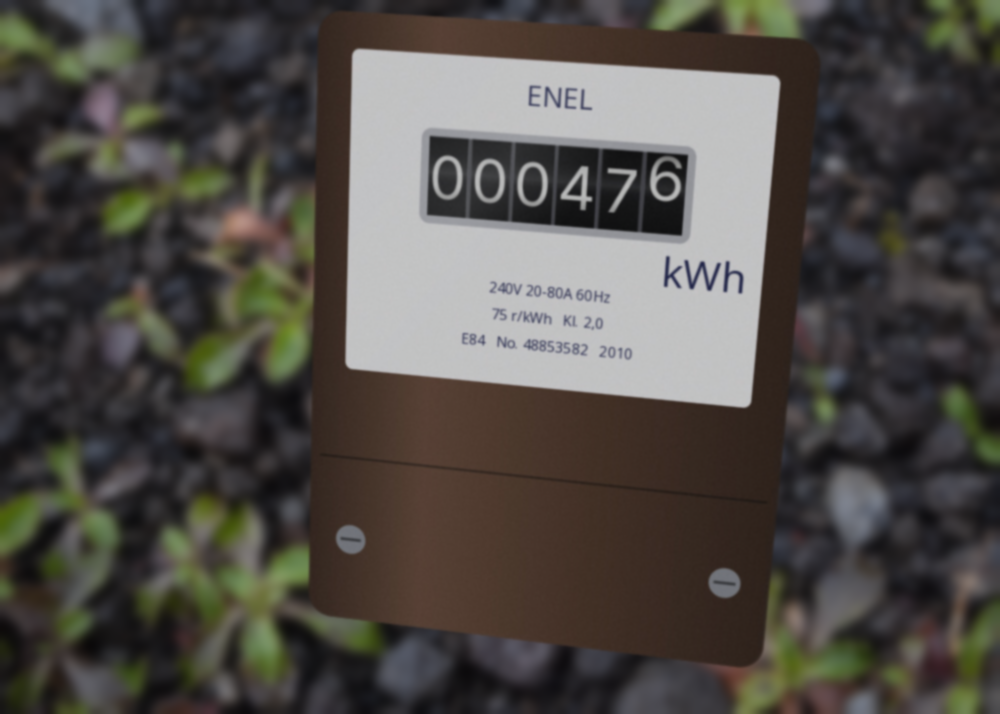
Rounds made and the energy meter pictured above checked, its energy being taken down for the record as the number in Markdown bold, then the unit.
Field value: **476** kWh
